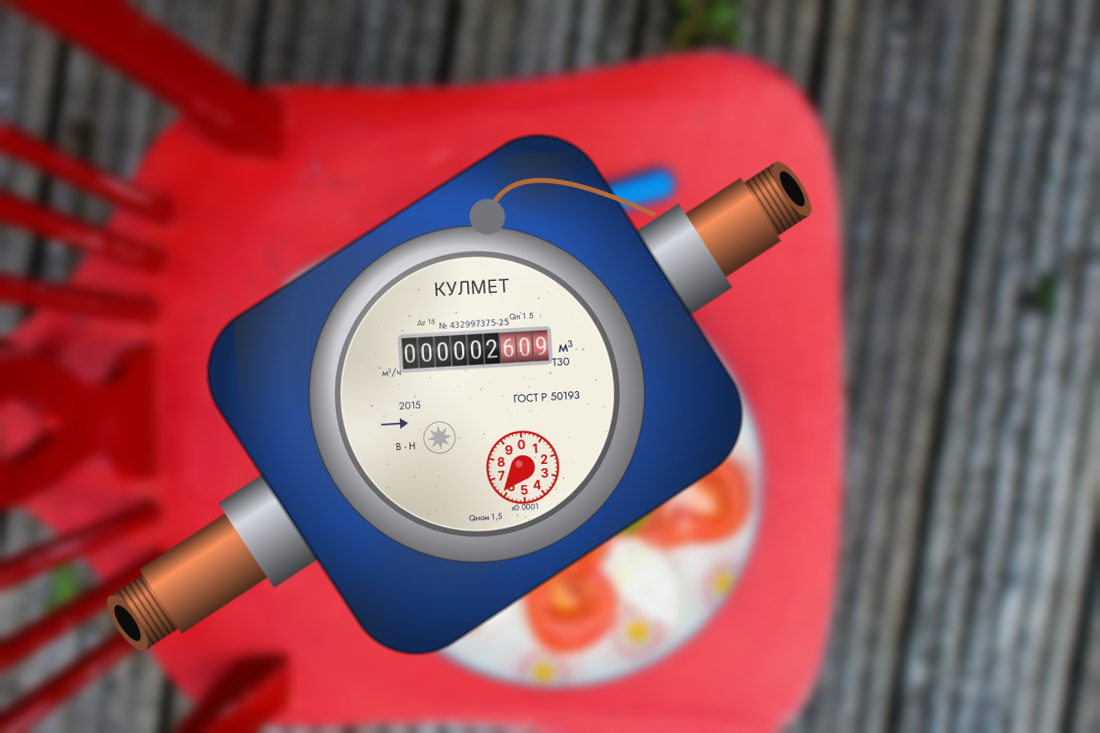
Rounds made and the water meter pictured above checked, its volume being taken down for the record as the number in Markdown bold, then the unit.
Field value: **2.6096** m³
